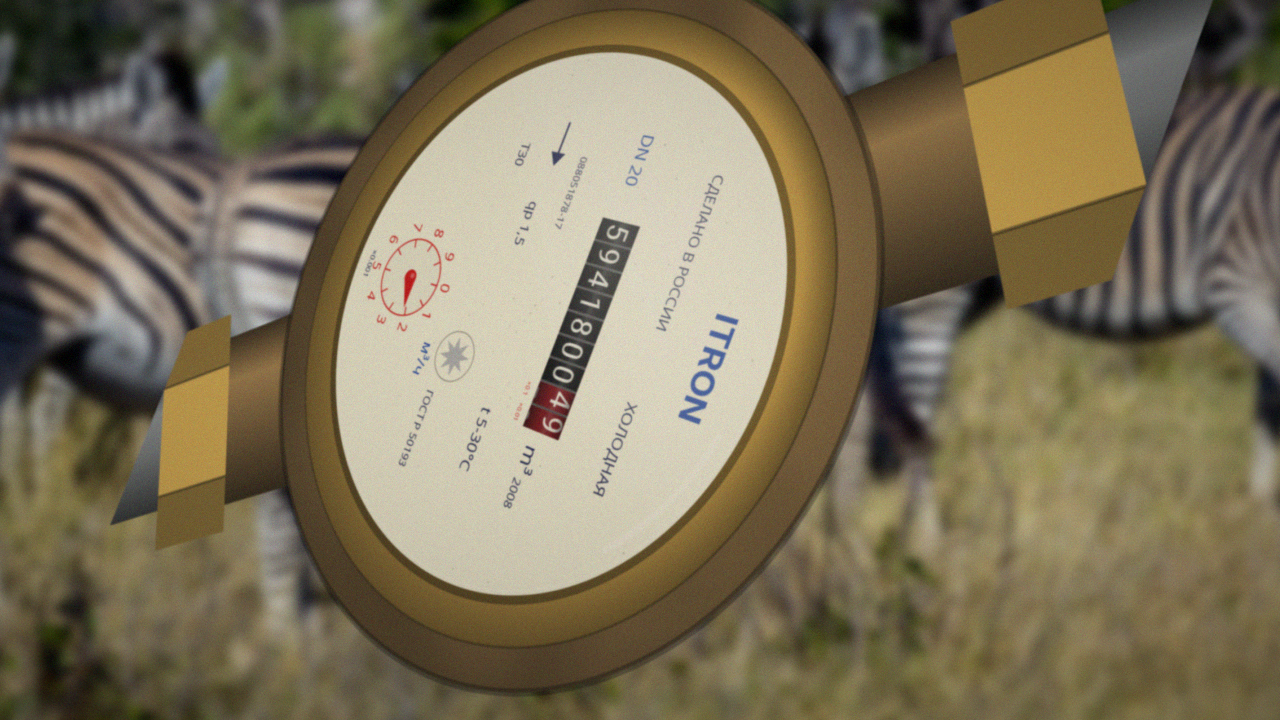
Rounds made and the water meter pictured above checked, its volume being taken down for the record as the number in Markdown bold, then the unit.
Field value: **5941800.492** m³
